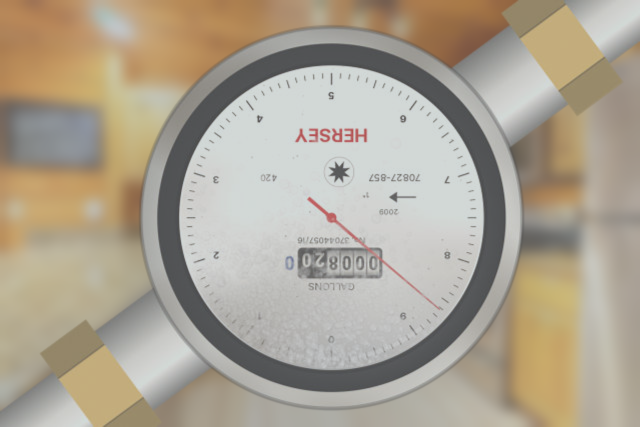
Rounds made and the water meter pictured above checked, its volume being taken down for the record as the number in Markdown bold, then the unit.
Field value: **8198.6** gal
